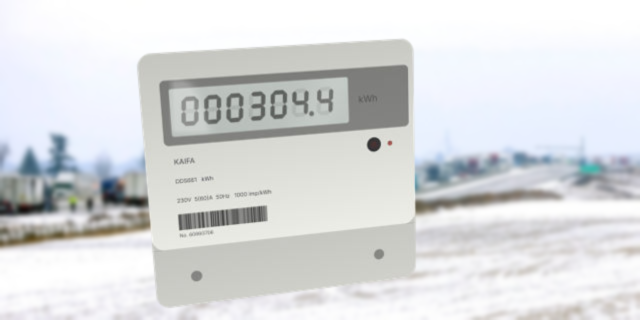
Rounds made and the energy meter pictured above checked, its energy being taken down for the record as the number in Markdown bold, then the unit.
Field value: **304.4** kWh
